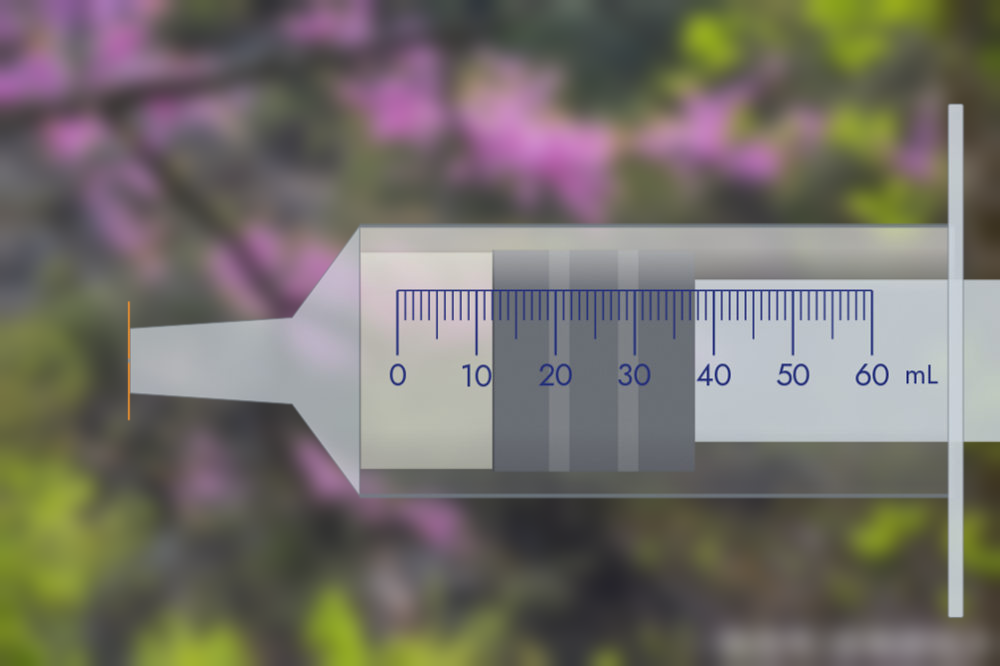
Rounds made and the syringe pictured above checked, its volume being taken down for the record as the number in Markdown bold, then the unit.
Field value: **12** mL
